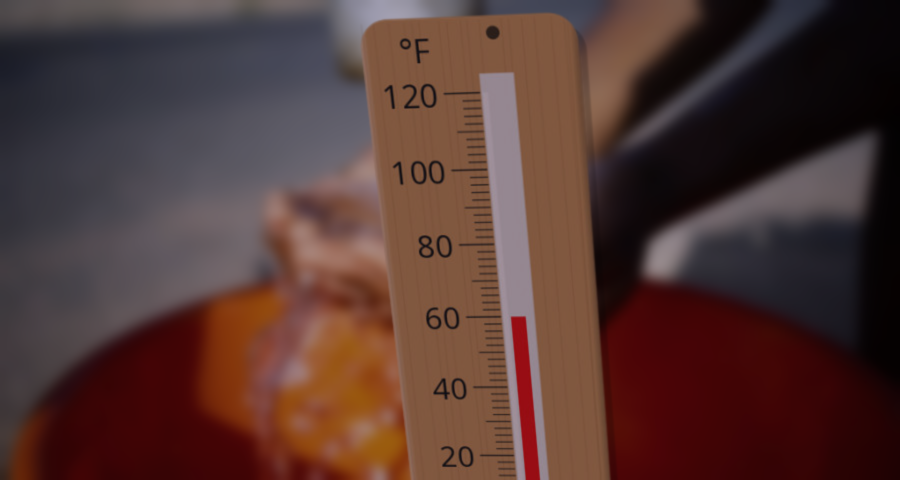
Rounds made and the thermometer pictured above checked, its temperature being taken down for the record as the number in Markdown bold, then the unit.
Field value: **60** °F
